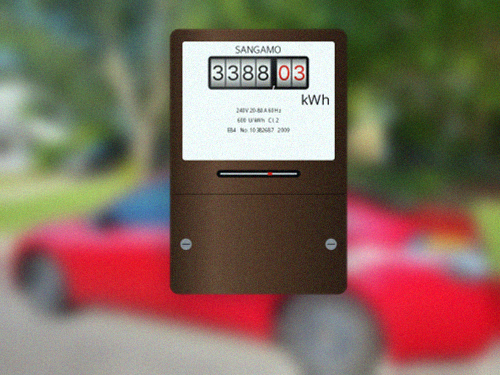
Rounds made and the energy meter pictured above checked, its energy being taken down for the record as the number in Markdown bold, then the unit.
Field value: **3388.03** kWh
